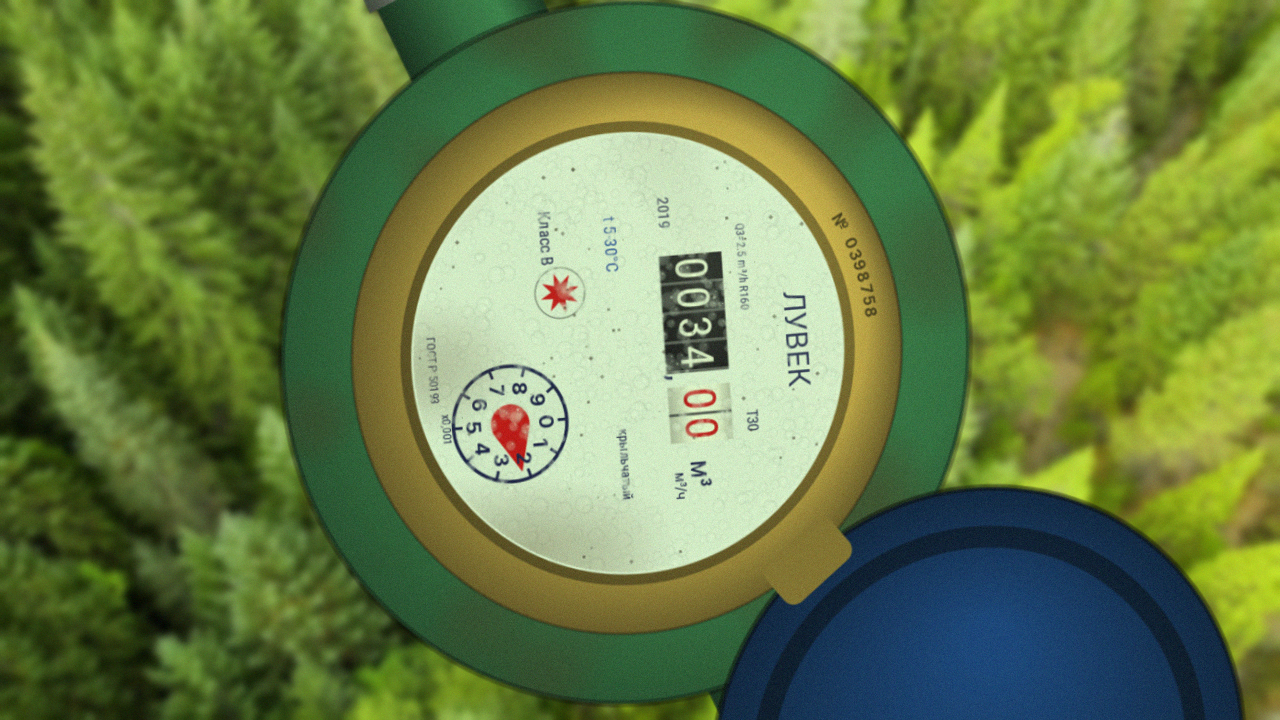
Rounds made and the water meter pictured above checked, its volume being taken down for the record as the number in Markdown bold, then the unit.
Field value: **34.002** m³
